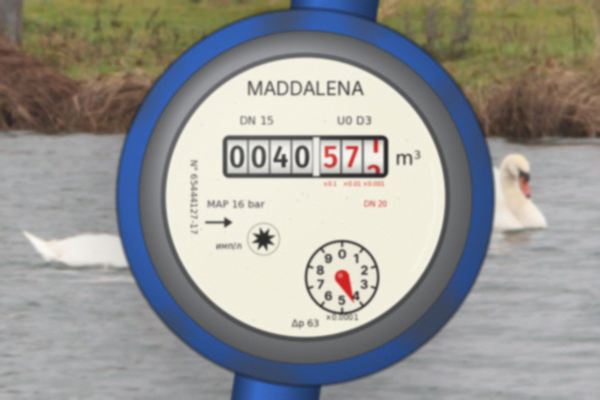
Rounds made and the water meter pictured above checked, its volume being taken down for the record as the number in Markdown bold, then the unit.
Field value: **40.5714** m³
